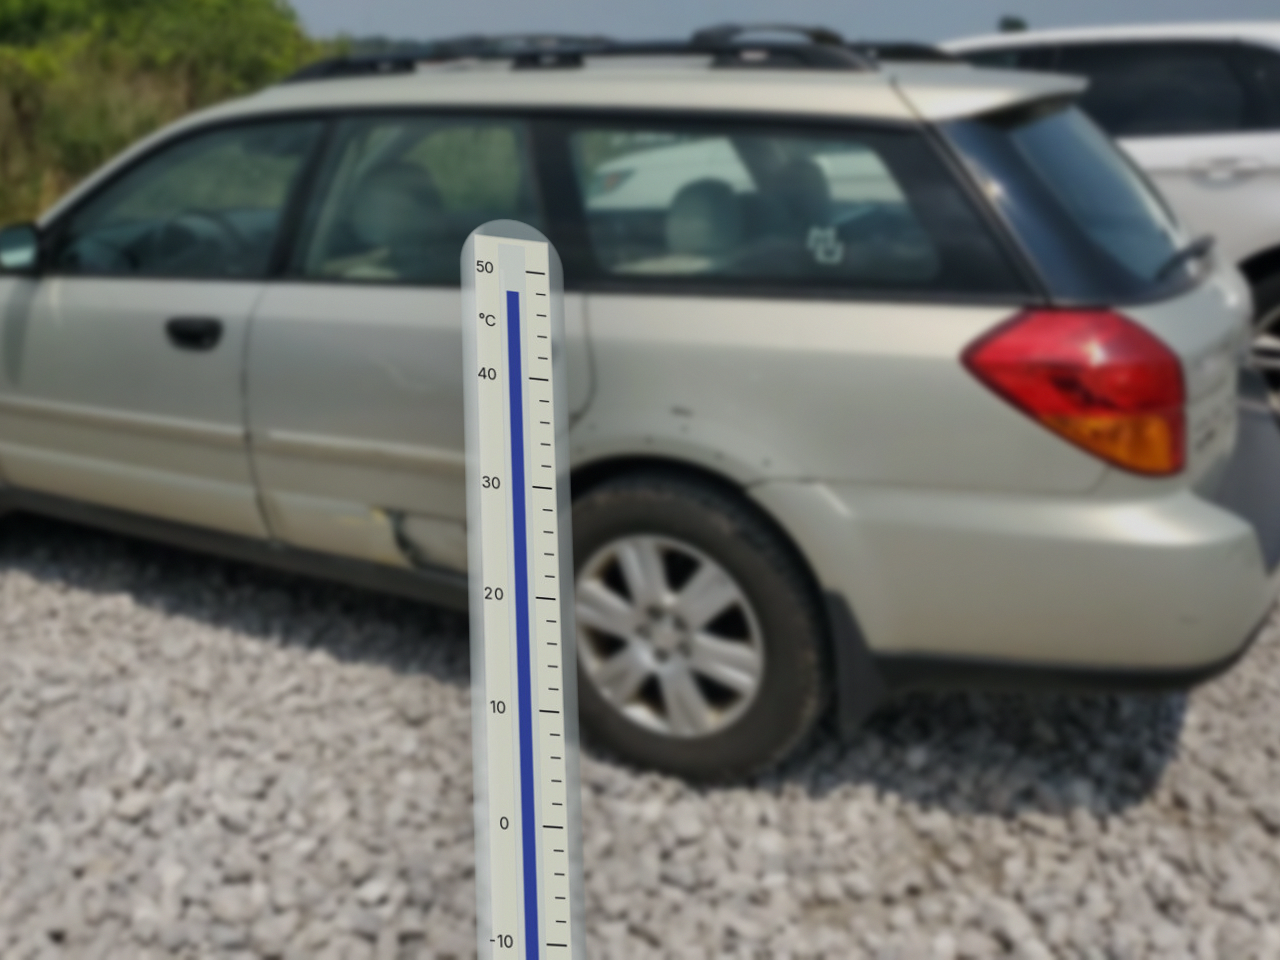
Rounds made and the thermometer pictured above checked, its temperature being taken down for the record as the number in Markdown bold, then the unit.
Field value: **48** °C
